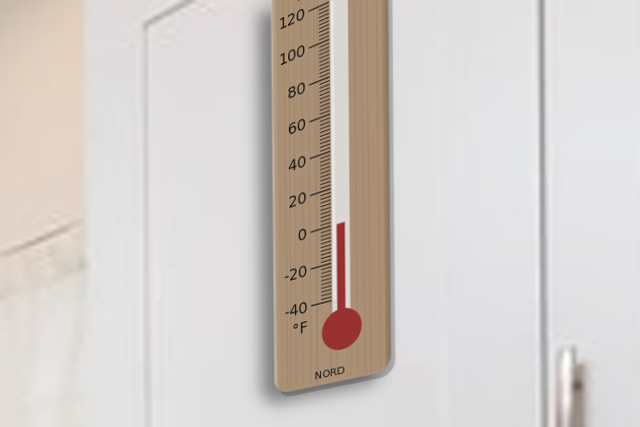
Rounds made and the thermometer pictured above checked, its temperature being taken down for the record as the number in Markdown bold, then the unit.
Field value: **0** °F
